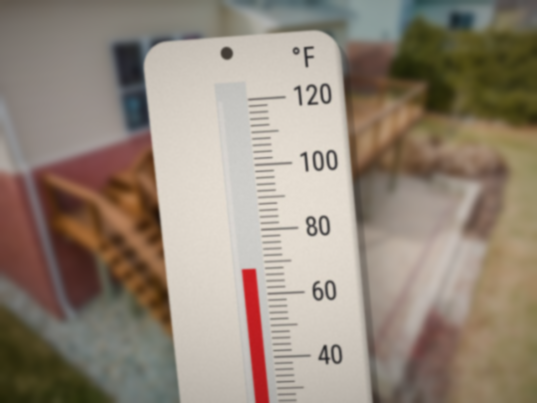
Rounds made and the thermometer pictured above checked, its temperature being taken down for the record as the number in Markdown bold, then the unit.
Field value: **68** °F
